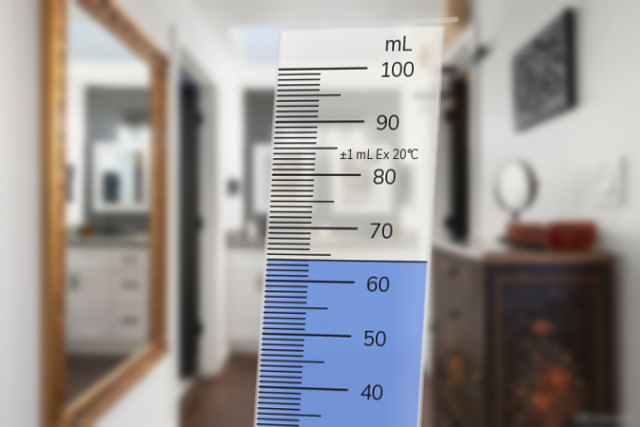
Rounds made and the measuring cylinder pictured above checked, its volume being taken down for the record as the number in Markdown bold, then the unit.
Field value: **64** mL
